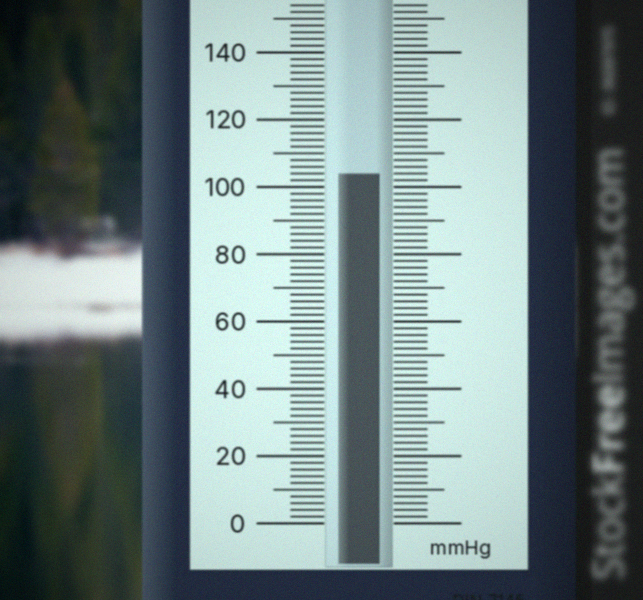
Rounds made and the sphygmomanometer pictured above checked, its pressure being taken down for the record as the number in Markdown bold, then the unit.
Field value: **104** mmHg
